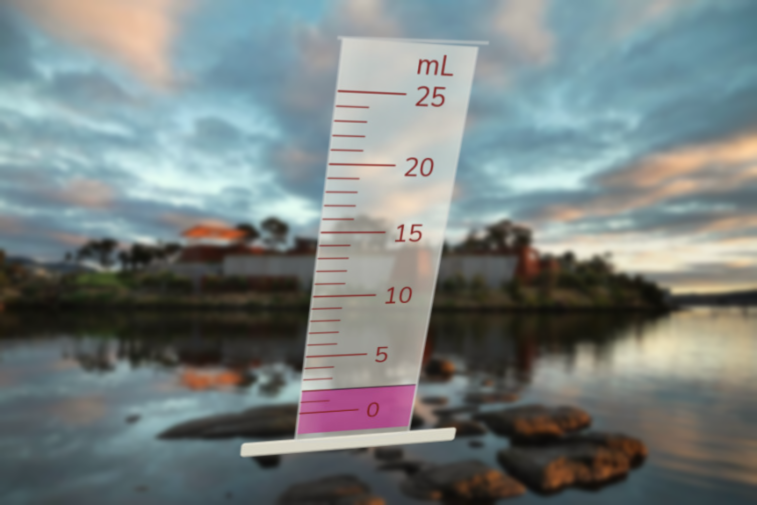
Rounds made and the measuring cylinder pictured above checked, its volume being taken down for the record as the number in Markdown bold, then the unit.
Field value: **2** mL
